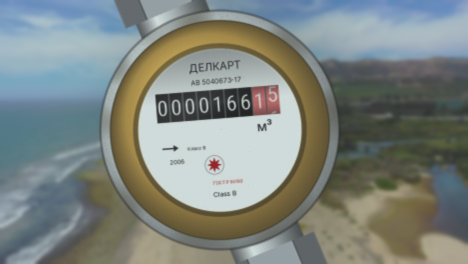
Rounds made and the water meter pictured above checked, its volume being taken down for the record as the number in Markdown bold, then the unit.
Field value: **166.15** m³
